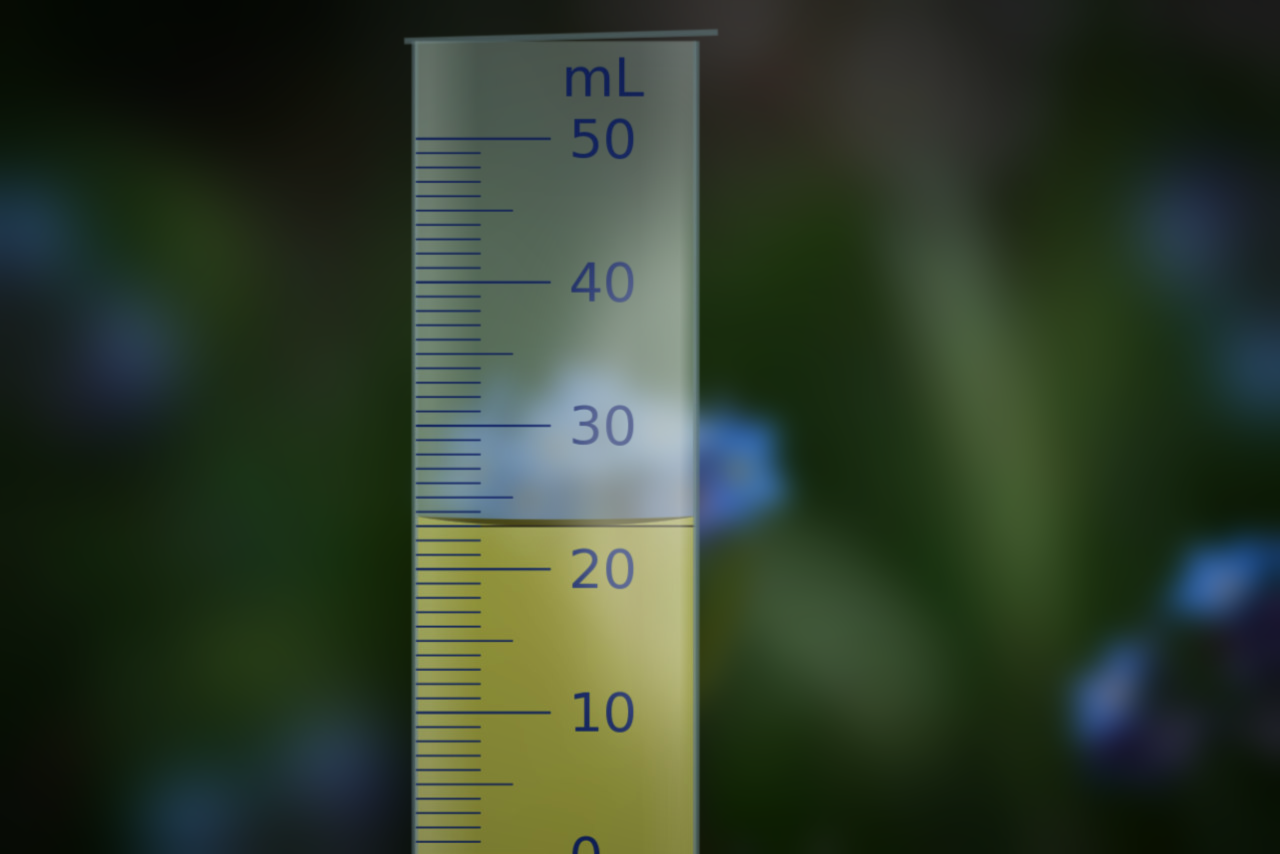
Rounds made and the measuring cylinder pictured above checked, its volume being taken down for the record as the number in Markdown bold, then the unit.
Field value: **23** mL
